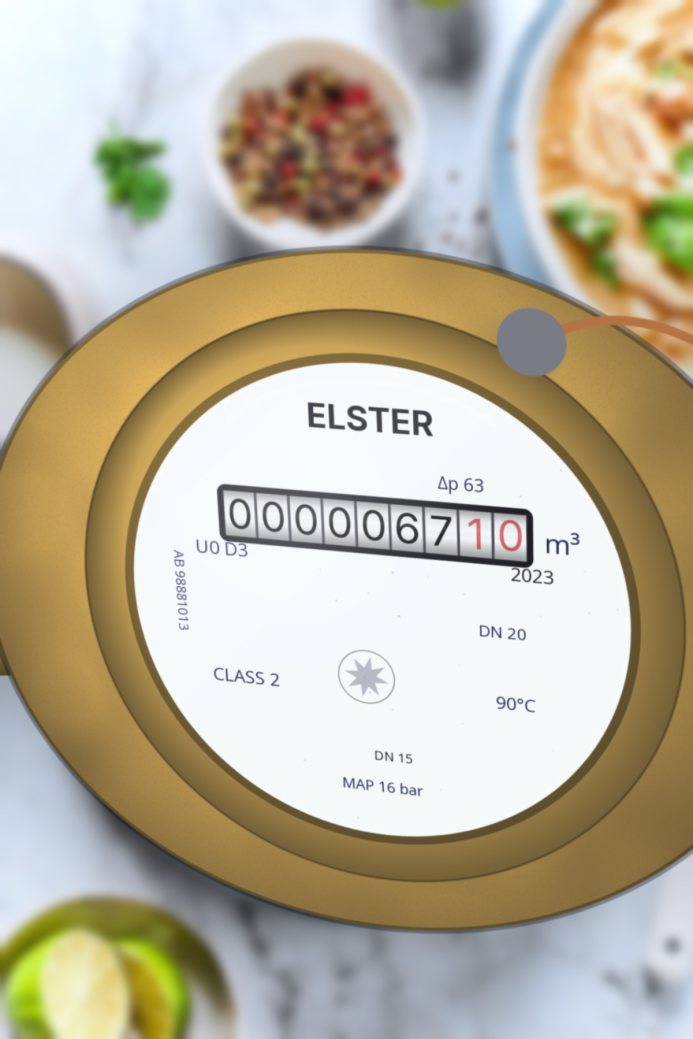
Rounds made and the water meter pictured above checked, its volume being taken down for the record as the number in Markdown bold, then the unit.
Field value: **67.10** m³
